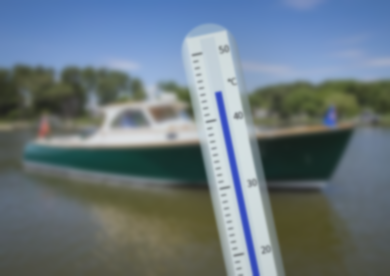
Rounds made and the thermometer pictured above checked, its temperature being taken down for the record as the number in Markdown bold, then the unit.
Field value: **44** °C
